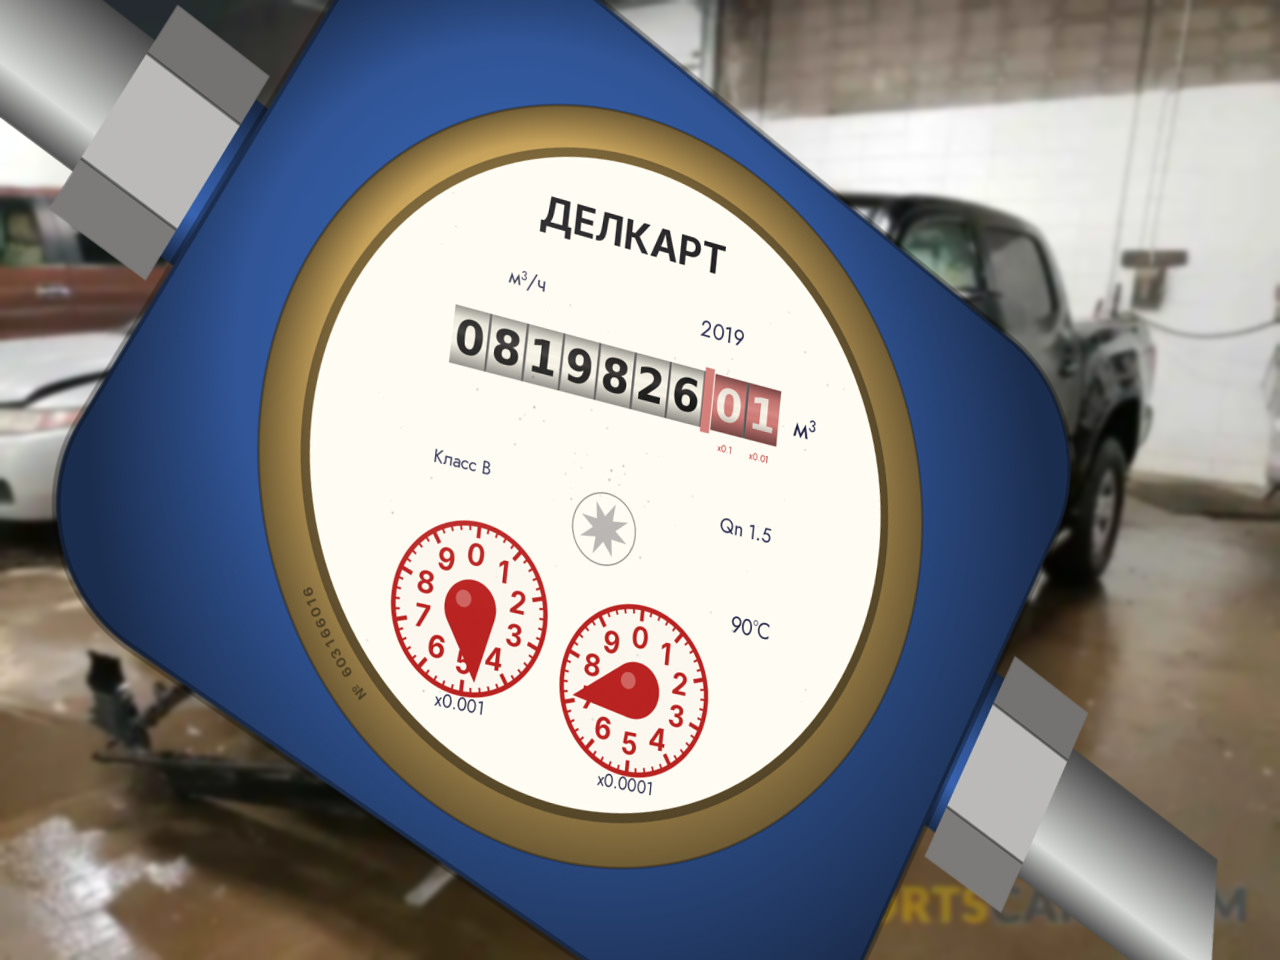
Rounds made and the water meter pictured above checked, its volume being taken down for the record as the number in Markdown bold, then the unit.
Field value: **819826.0147** m³
